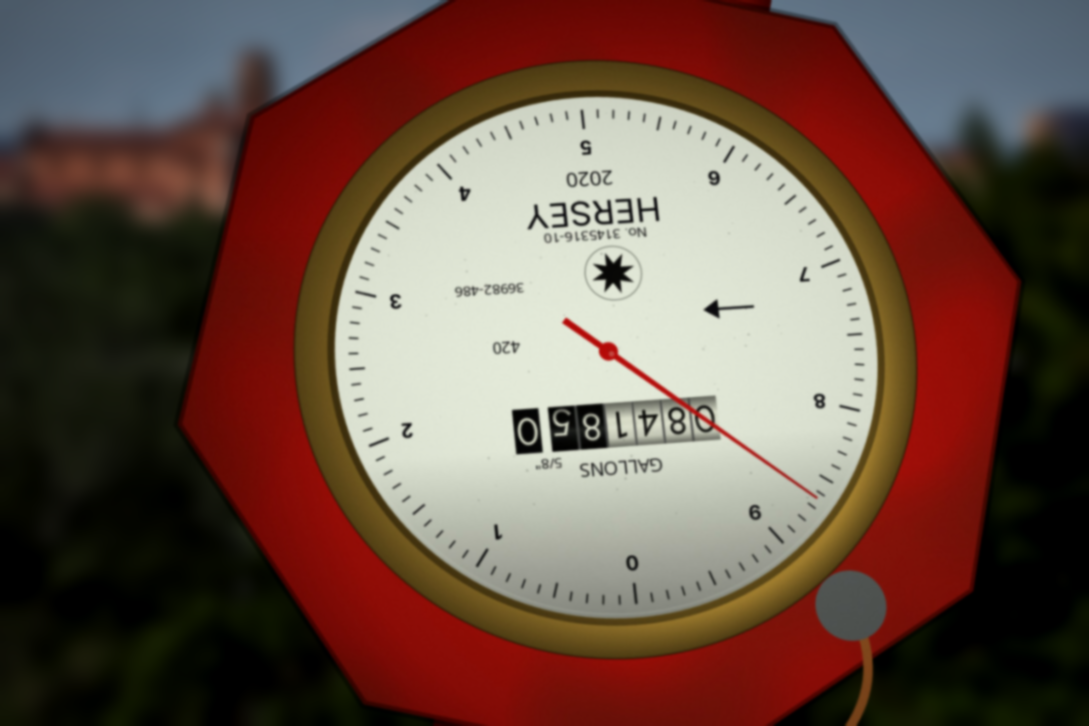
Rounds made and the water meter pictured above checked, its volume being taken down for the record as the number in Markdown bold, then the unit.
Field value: **841848.6** gal
